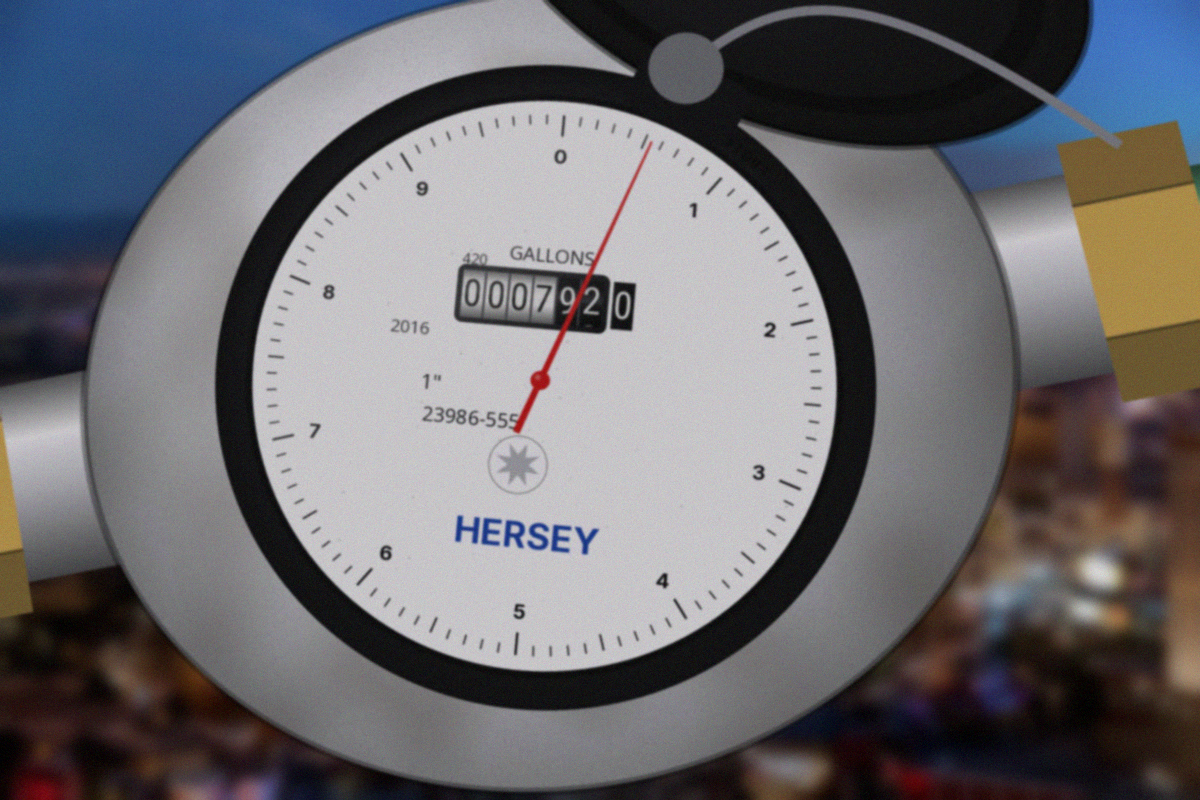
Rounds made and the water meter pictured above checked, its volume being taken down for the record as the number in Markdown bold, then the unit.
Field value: **7920.5** gal
